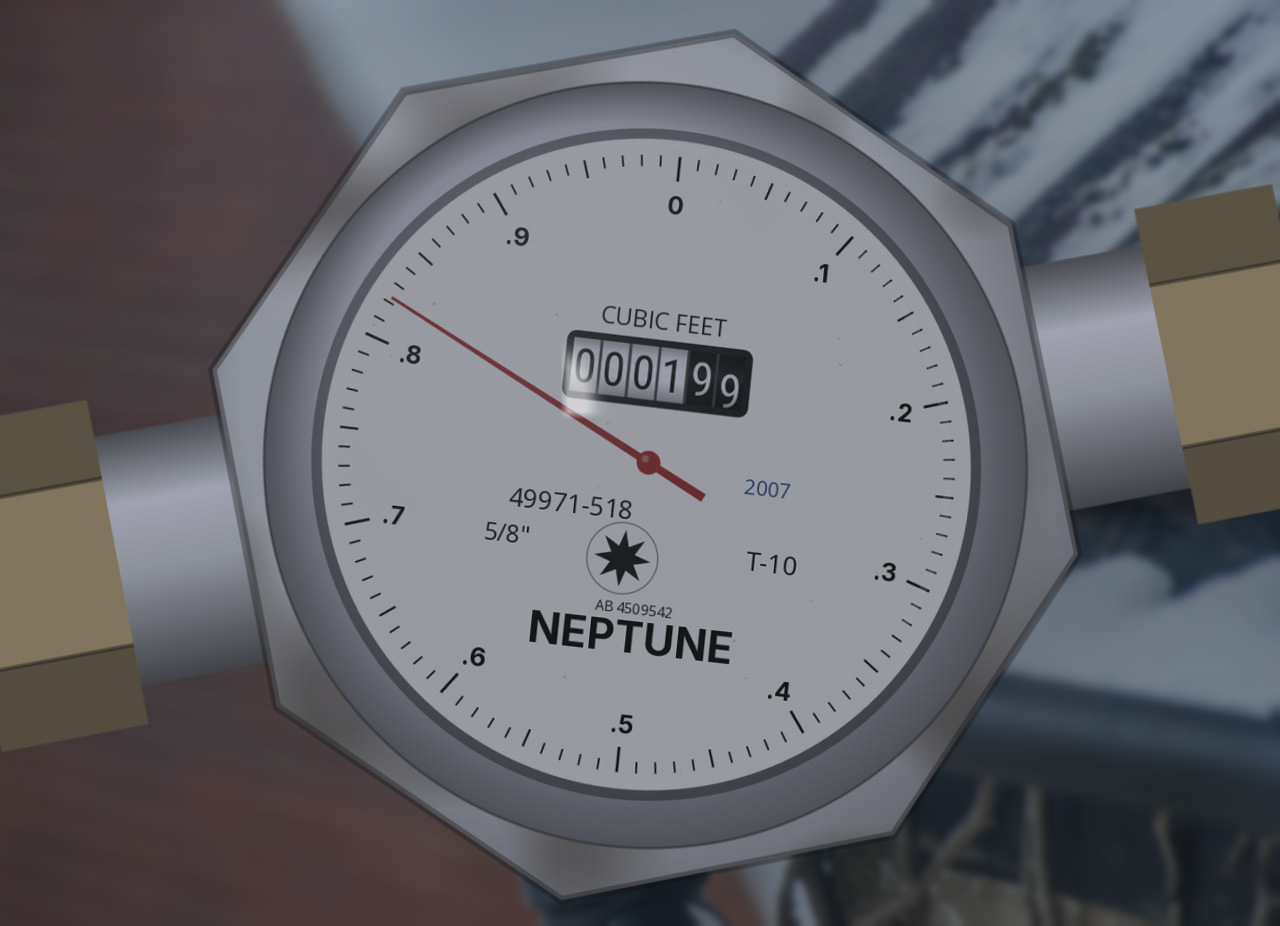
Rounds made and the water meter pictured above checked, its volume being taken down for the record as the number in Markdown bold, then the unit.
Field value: **198.82** ft³
